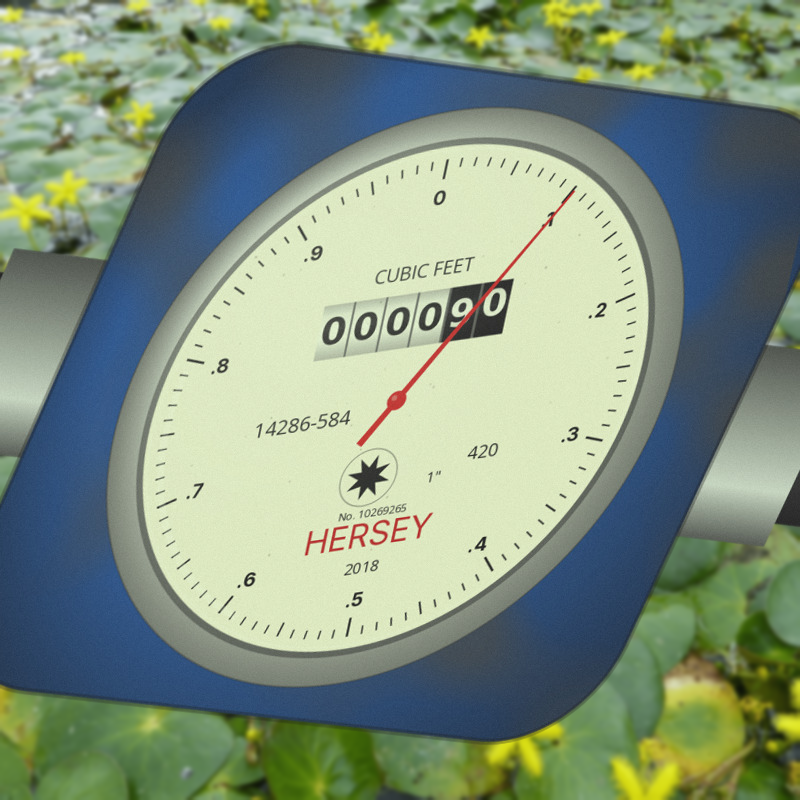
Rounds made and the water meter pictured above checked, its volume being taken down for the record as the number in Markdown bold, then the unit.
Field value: **90.10** ft³
